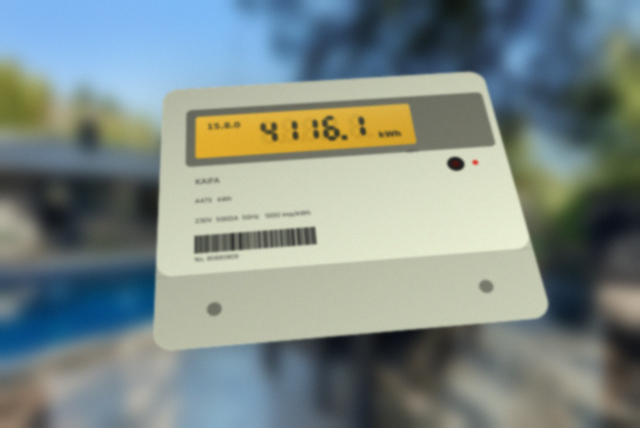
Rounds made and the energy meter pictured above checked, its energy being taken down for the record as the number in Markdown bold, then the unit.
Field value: **4116.1** kWh
